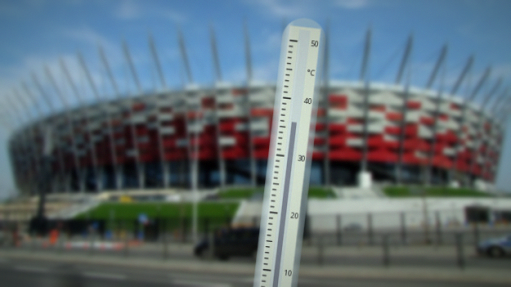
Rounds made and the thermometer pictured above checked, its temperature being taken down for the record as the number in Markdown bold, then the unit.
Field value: **36** °C
